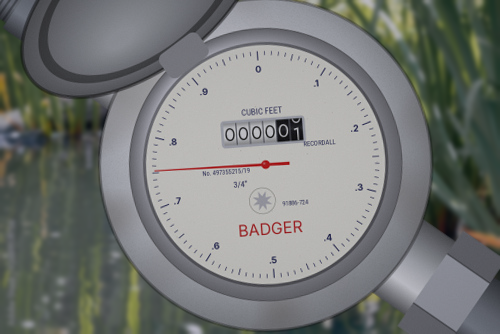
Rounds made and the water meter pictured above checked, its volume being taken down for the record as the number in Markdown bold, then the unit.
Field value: **0.75** ft³
